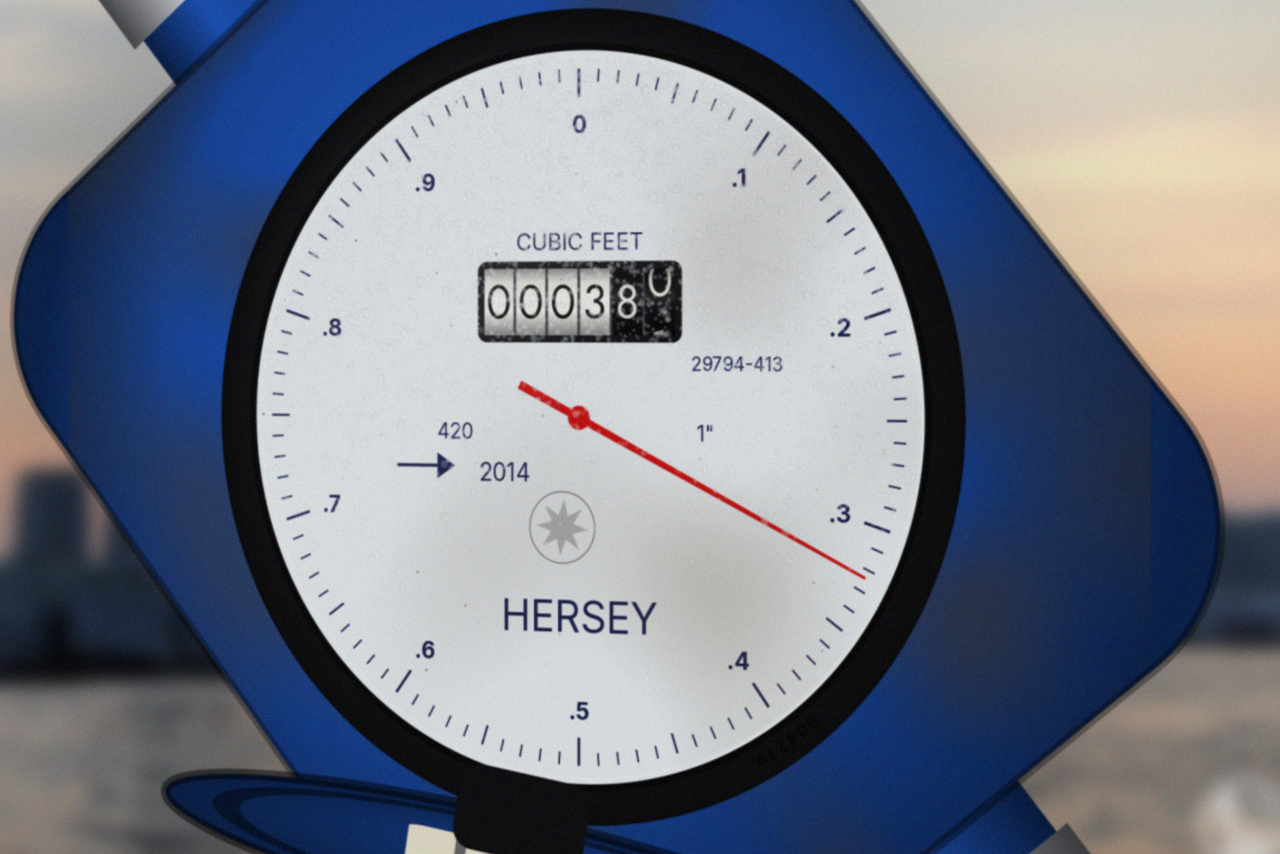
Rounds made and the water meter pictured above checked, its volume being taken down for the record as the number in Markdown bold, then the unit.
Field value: **380.32** ft³
